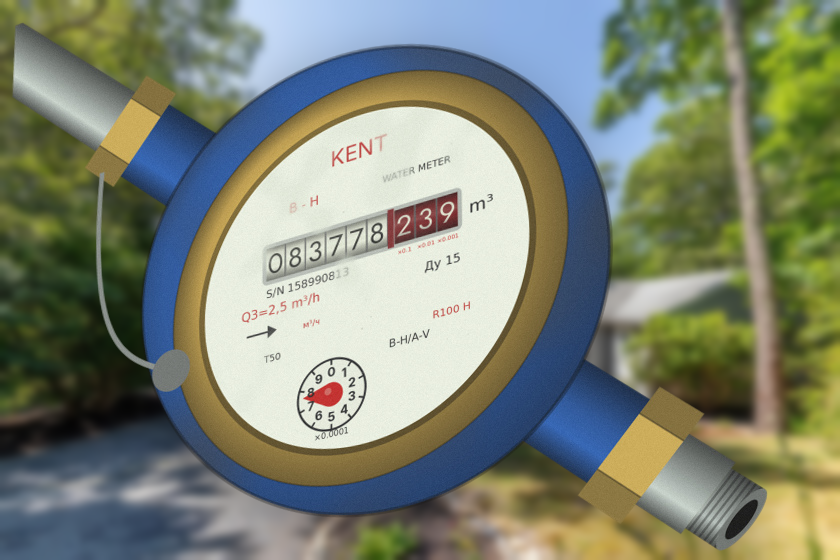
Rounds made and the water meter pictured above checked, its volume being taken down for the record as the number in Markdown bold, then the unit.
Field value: **83778.2397** m³
